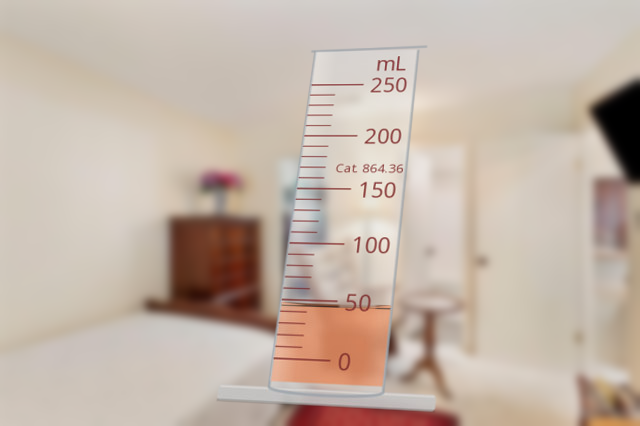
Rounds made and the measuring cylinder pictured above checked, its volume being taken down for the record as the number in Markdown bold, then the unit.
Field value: **45** mL
